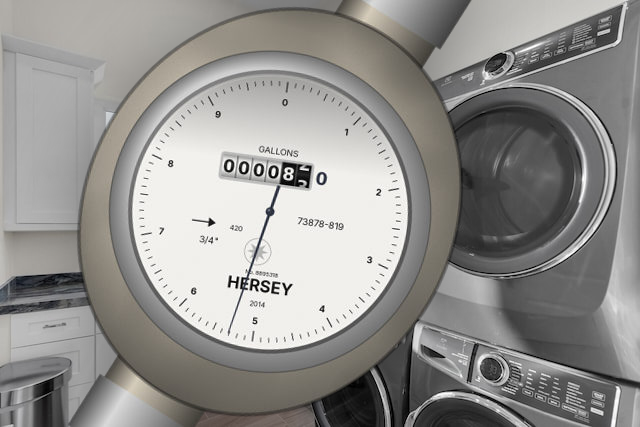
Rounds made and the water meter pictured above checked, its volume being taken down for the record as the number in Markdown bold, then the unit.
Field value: **825.3** gal
